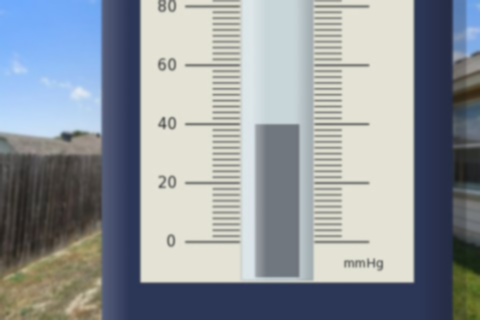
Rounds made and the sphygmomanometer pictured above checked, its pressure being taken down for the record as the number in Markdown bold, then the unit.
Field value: **40** mmHg
